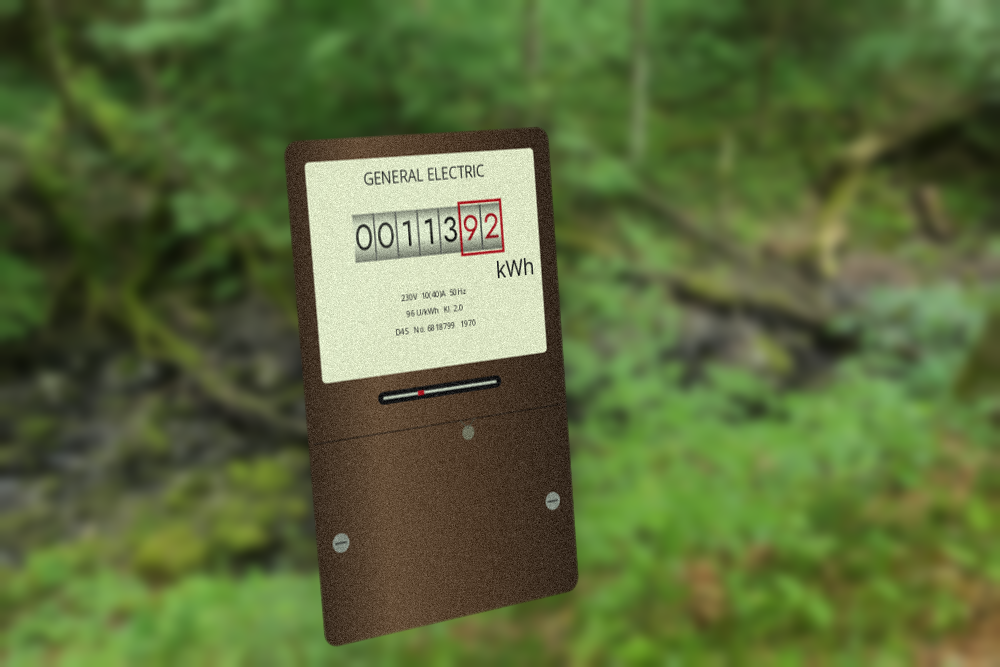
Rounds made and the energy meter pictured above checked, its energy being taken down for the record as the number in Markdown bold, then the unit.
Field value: **113.92** kWh
